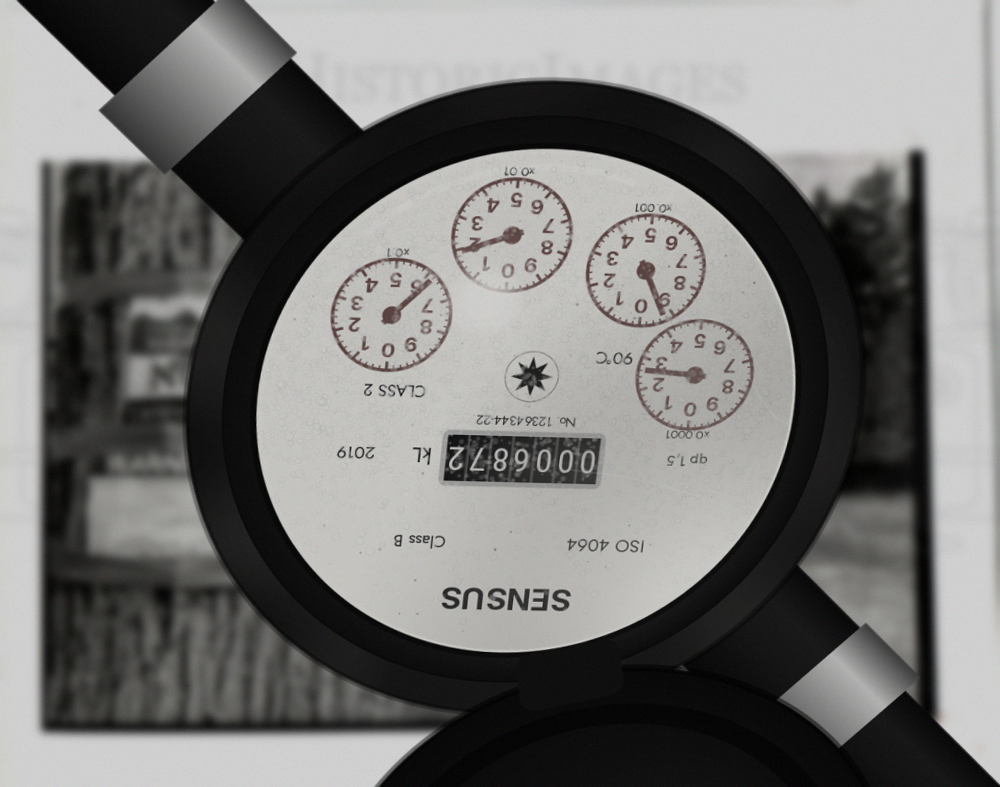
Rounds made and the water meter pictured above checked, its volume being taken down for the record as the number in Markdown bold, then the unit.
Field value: **6872.6192** kL
